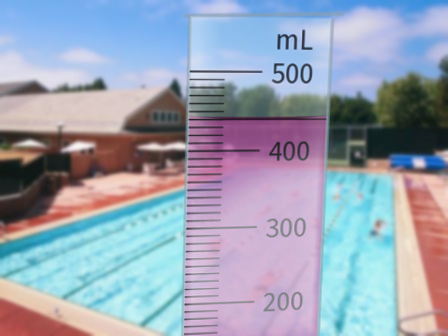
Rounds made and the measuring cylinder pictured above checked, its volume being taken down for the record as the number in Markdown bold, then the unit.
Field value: **440** mL
